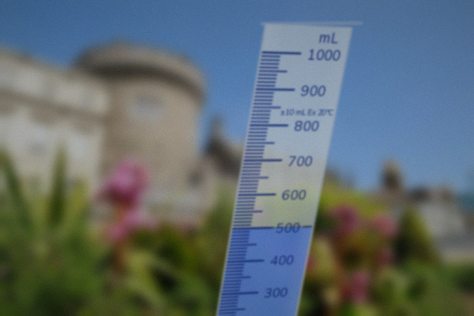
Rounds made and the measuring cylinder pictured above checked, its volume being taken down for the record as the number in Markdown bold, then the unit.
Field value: **500** mL
